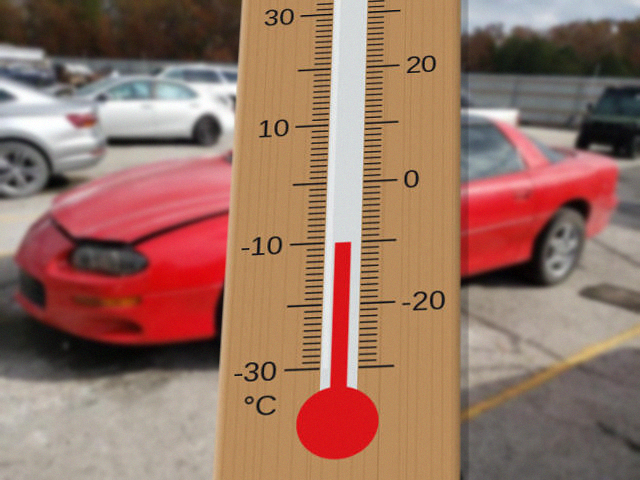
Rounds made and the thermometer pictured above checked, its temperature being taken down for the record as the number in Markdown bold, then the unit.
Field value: **-10** °C
